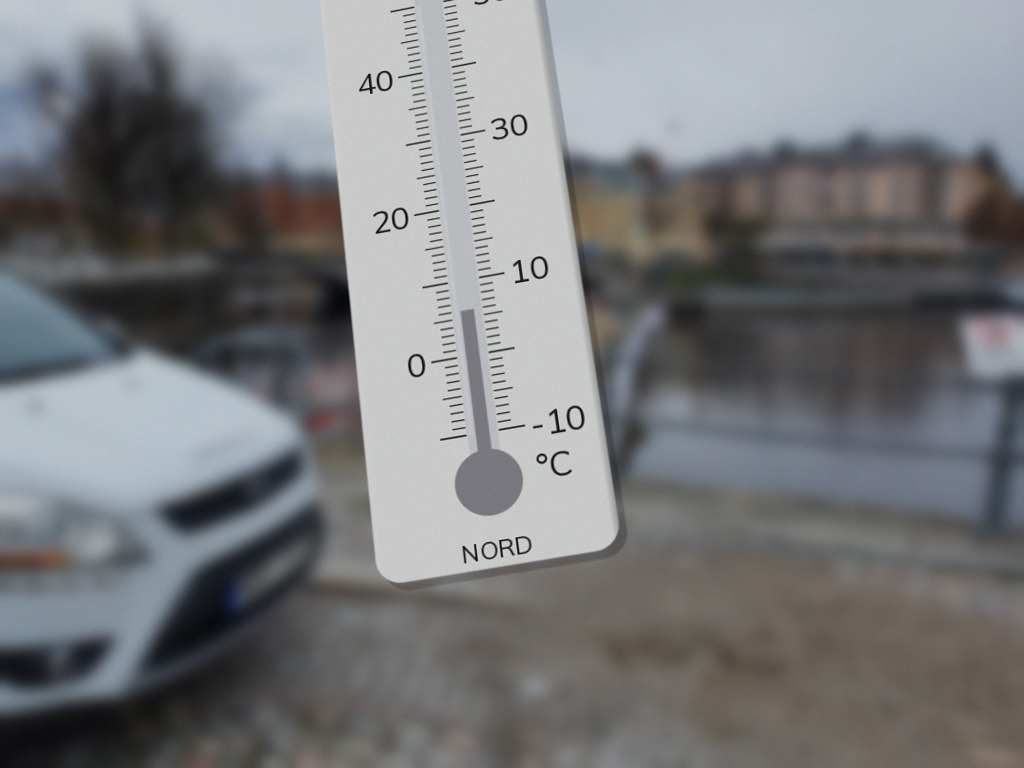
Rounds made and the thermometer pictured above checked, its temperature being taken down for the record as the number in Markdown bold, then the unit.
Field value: **6** °C
